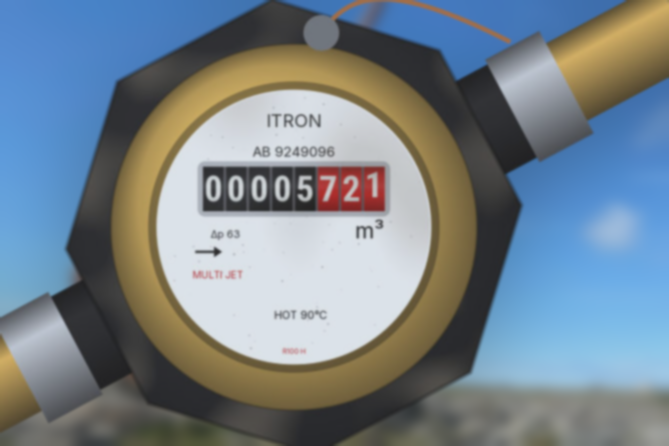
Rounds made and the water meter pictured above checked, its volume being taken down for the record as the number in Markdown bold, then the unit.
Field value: **5.721** m³
